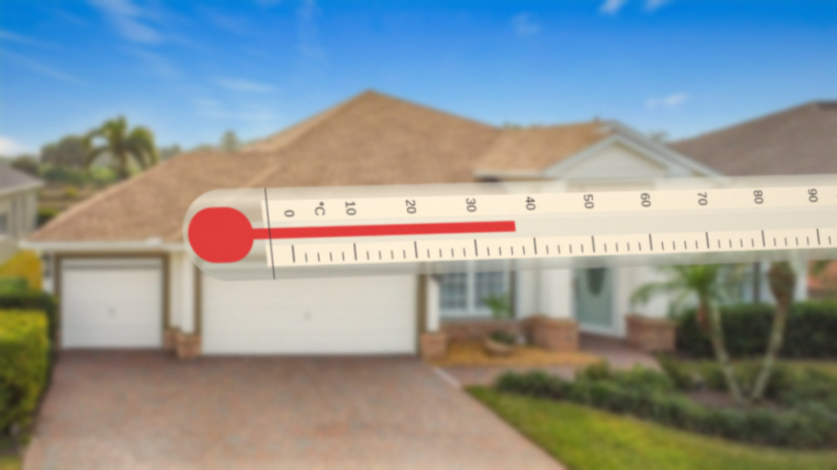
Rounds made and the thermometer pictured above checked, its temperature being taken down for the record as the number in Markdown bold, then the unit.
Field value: **37** °C
